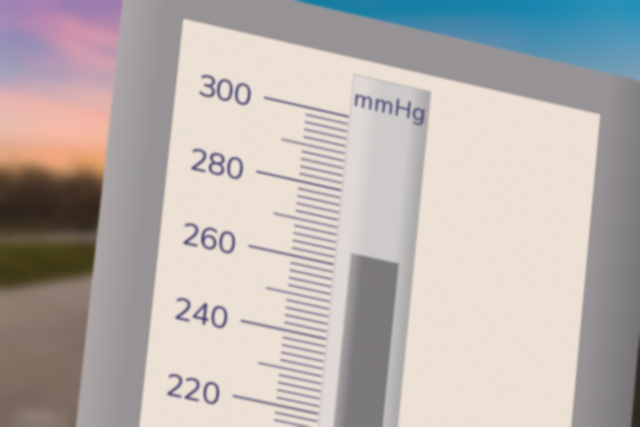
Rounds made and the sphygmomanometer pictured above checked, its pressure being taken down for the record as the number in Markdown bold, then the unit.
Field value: **264** mmHg
